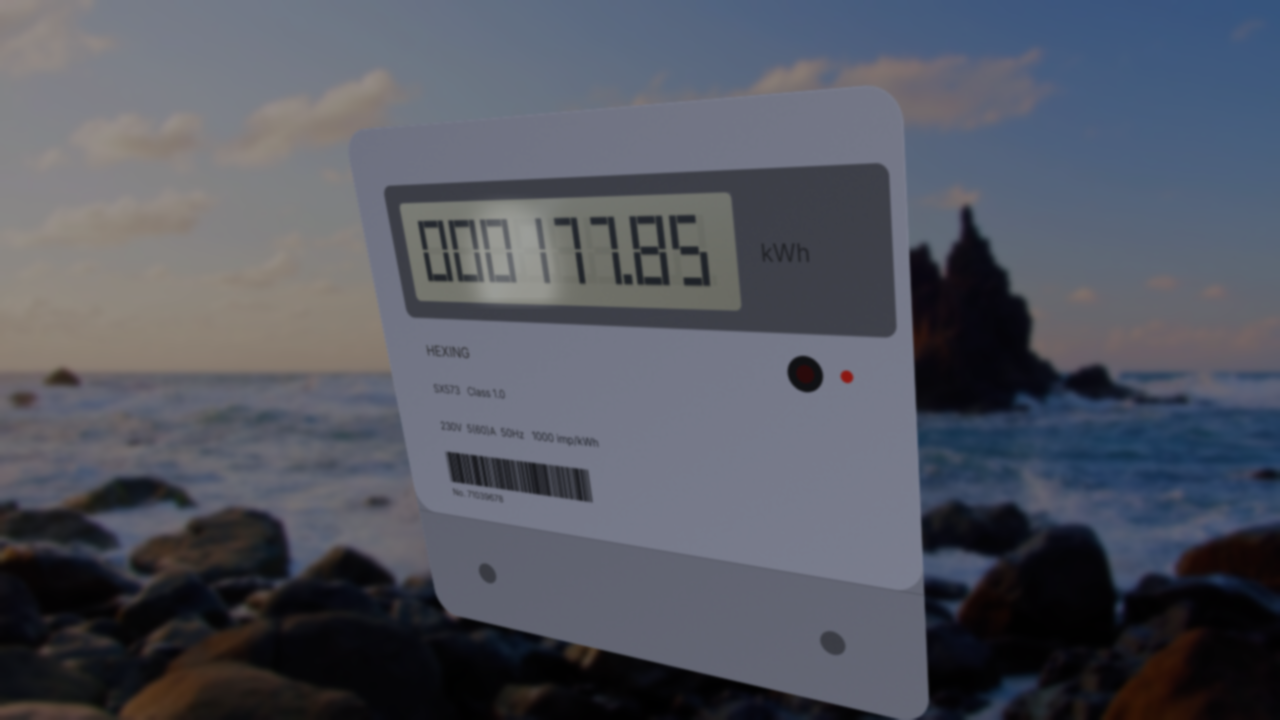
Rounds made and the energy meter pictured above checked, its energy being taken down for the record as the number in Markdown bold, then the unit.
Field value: **177.85** kWh
